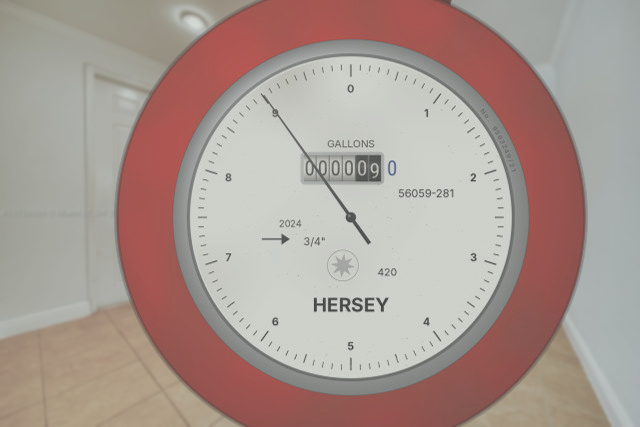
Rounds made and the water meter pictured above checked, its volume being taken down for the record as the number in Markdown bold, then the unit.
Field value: **89.0** gal
